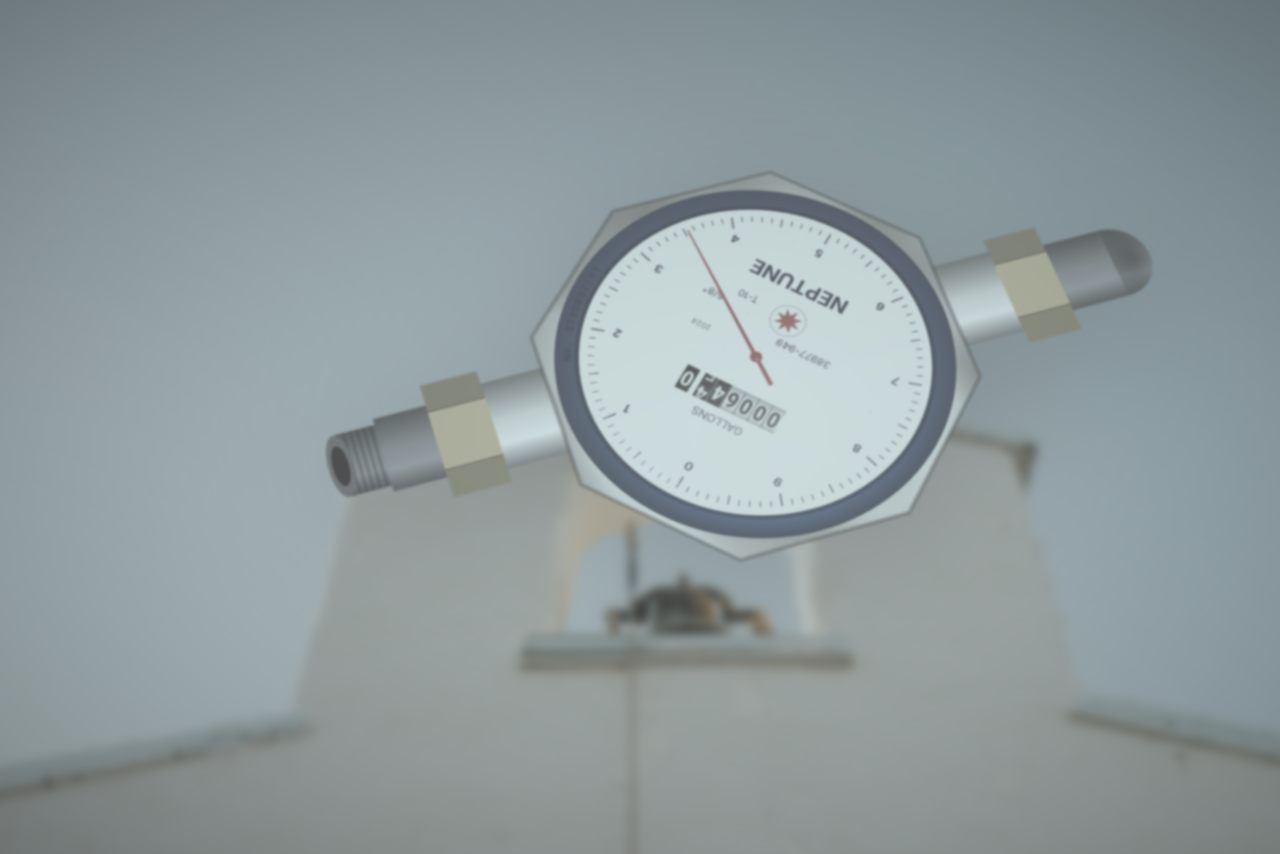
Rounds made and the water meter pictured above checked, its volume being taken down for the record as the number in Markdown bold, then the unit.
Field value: **6443.5** gal
